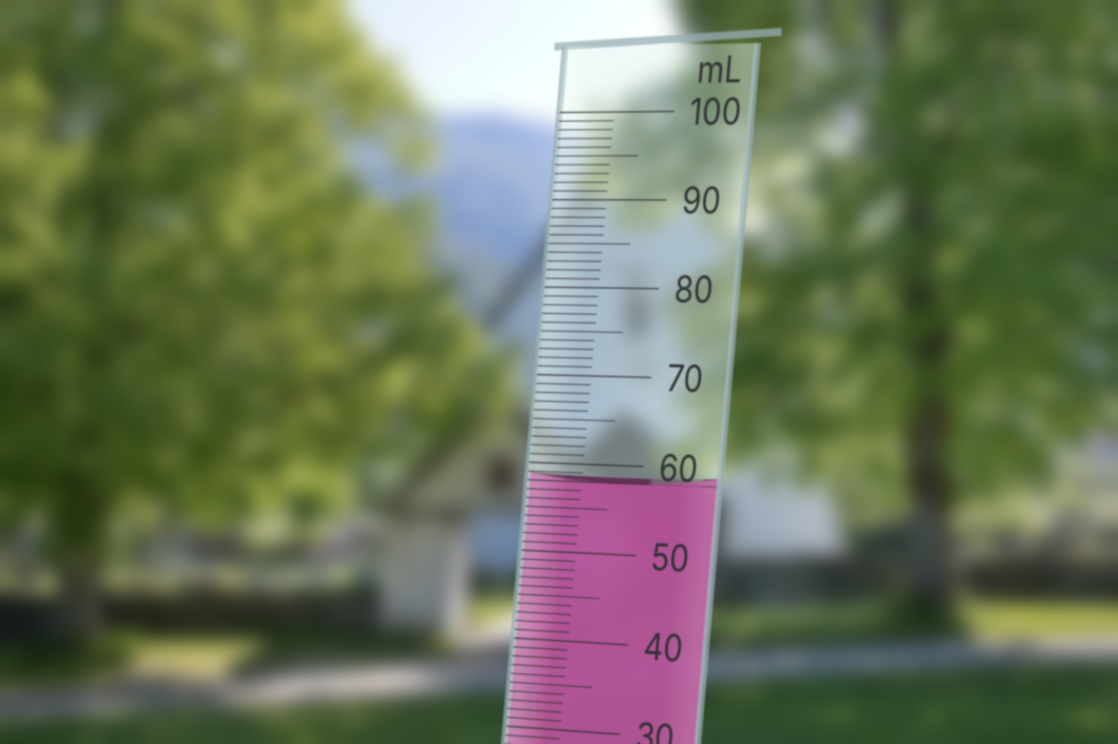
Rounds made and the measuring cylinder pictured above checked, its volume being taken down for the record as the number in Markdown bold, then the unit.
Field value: **58** mL
